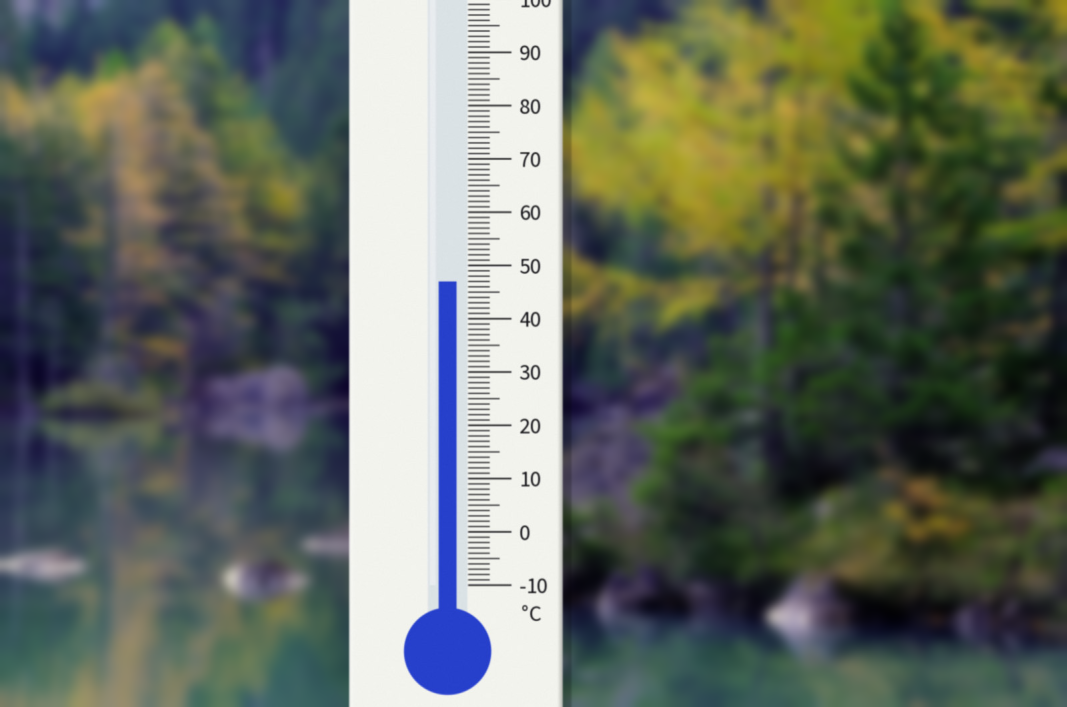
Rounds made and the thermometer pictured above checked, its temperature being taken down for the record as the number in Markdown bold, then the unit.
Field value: **47** °C
